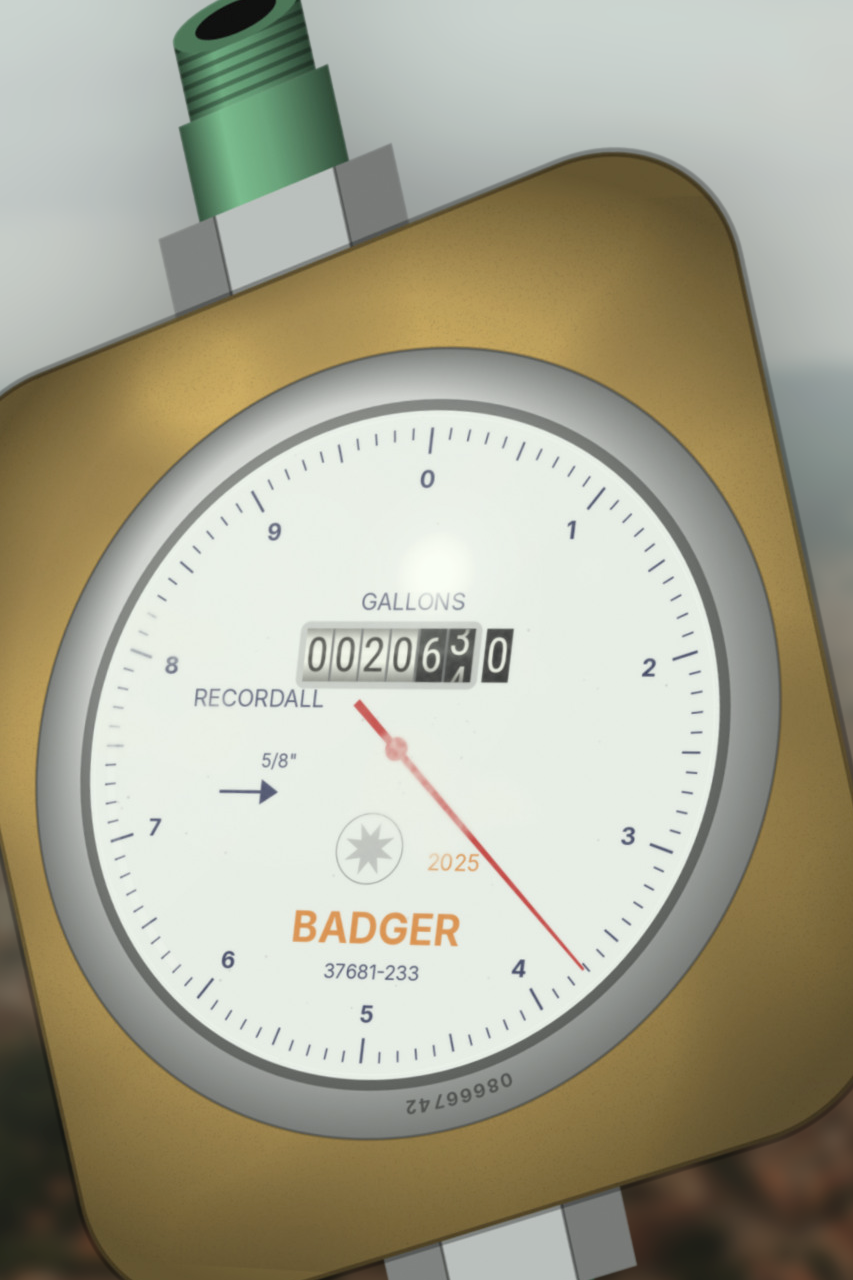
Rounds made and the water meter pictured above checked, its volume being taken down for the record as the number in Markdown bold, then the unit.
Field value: **20633.7** gal
